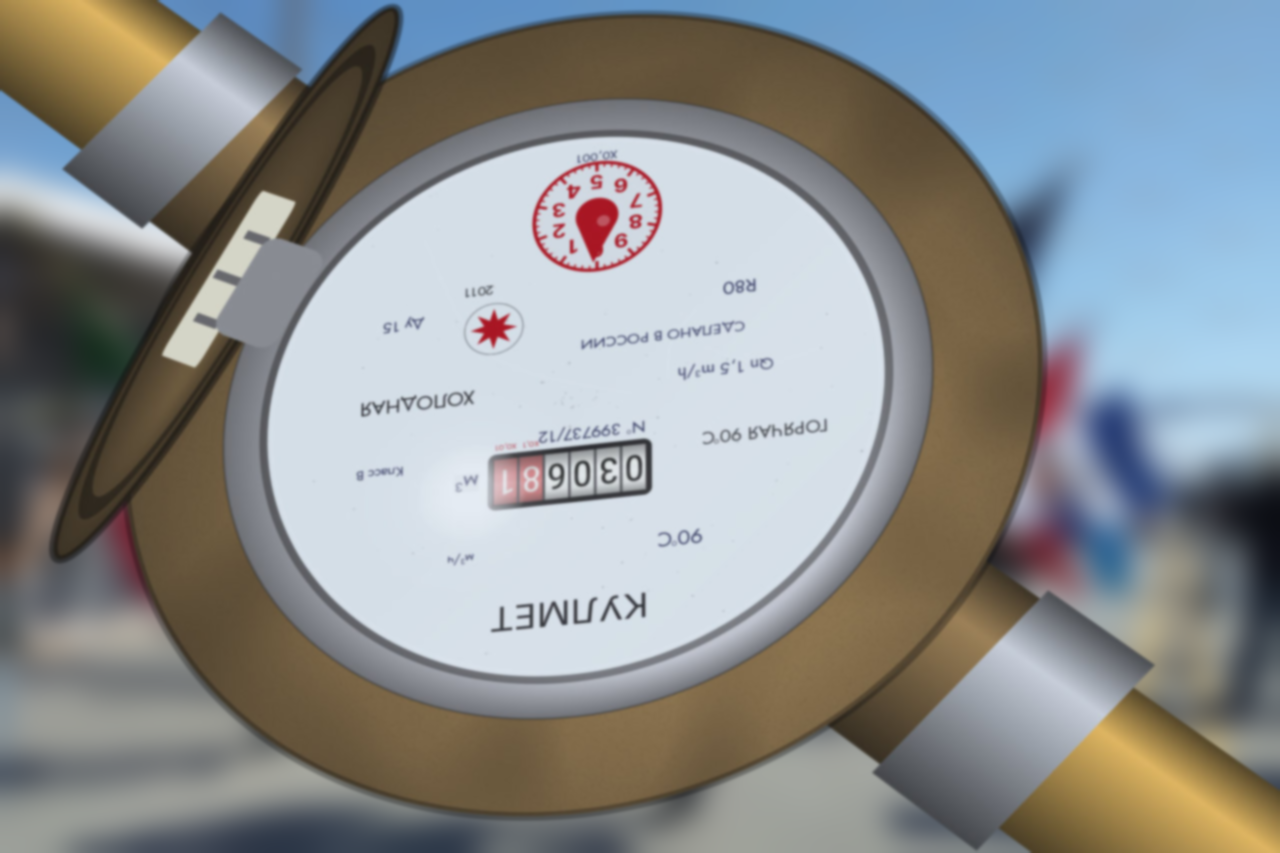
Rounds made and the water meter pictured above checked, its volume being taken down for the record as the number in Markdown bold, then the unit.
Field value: **306.810** m³
